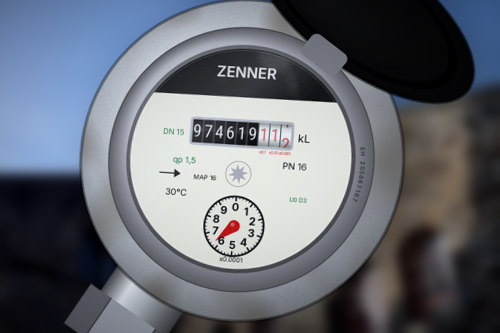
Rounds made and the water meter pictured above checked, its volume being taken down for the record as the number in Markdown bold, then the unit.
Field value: **974619.1116** kL
